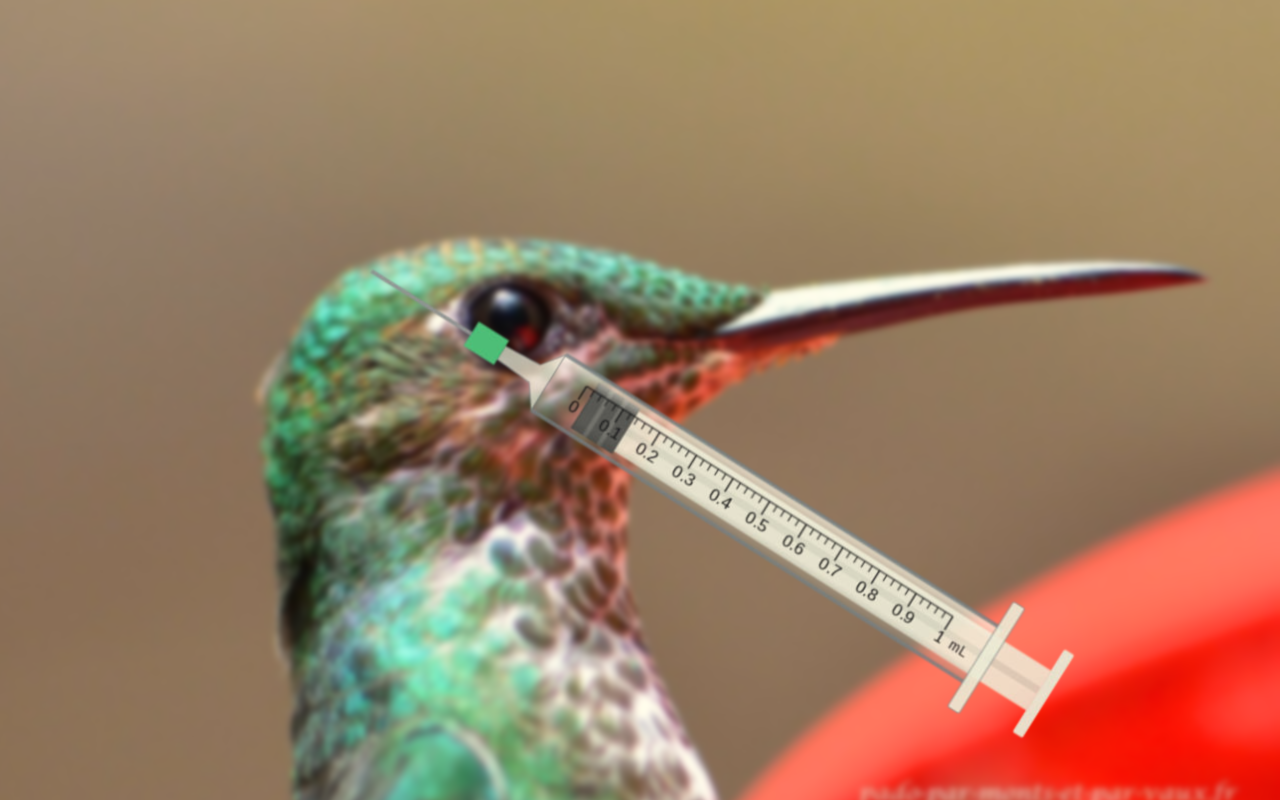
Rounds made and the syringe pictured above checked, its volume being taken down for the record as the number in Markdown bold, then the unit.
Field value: **0.02** mL
